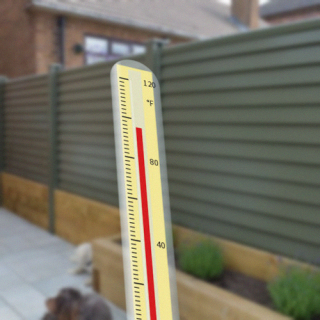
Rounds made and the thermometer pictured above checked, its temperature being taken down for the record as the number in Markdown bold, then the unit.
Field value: **96** °F
